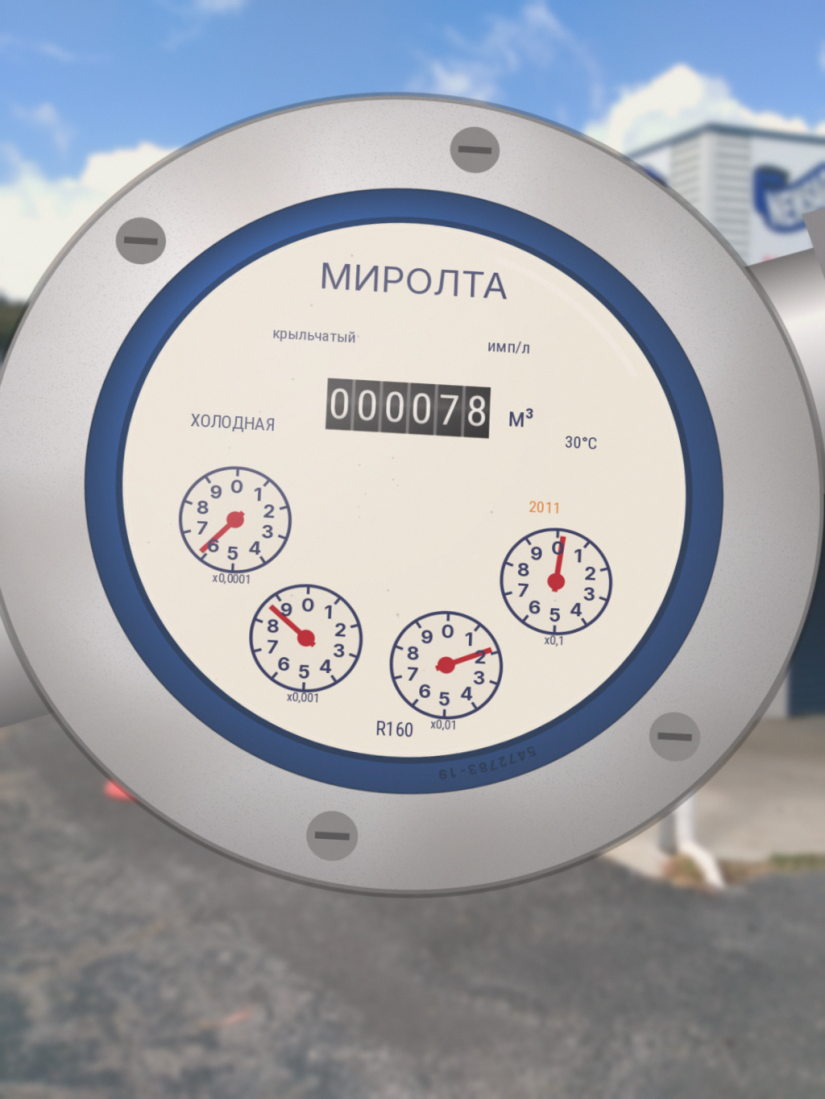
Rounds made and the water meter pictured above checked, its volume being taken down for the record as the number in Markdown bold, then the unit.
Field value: **78.0186** m³
